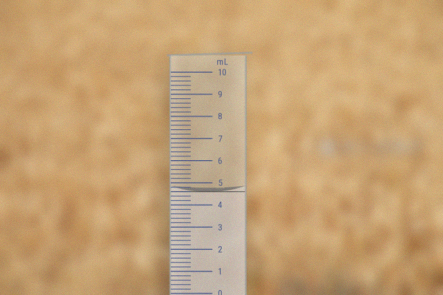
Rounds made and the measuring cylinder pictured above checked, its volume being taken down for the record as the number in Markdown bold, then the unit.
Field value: **4.6** mL
